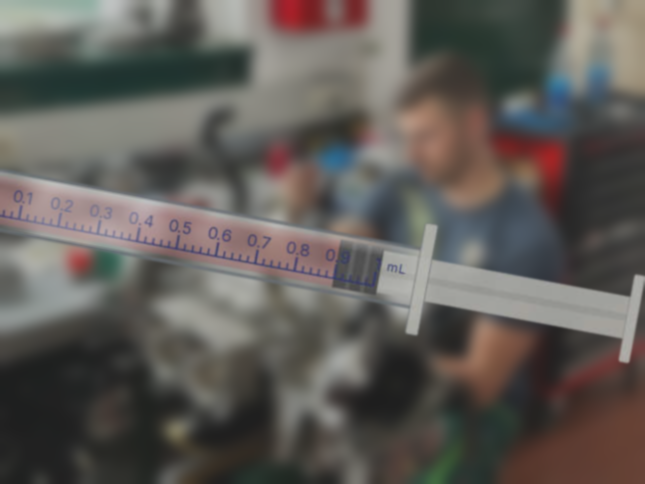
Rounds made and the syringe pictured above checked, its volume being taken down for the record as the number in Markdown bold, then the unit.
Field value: **0.9** mL
